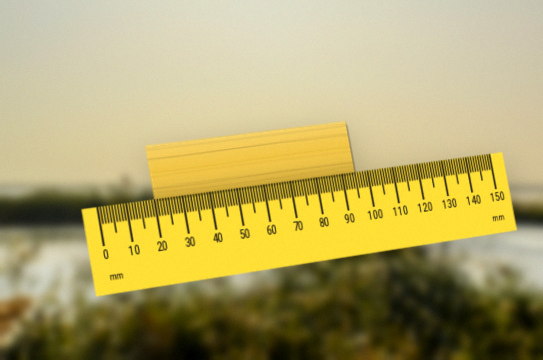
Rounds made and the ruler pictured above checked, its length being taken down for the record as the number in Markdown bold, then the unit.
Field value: **75** mm
